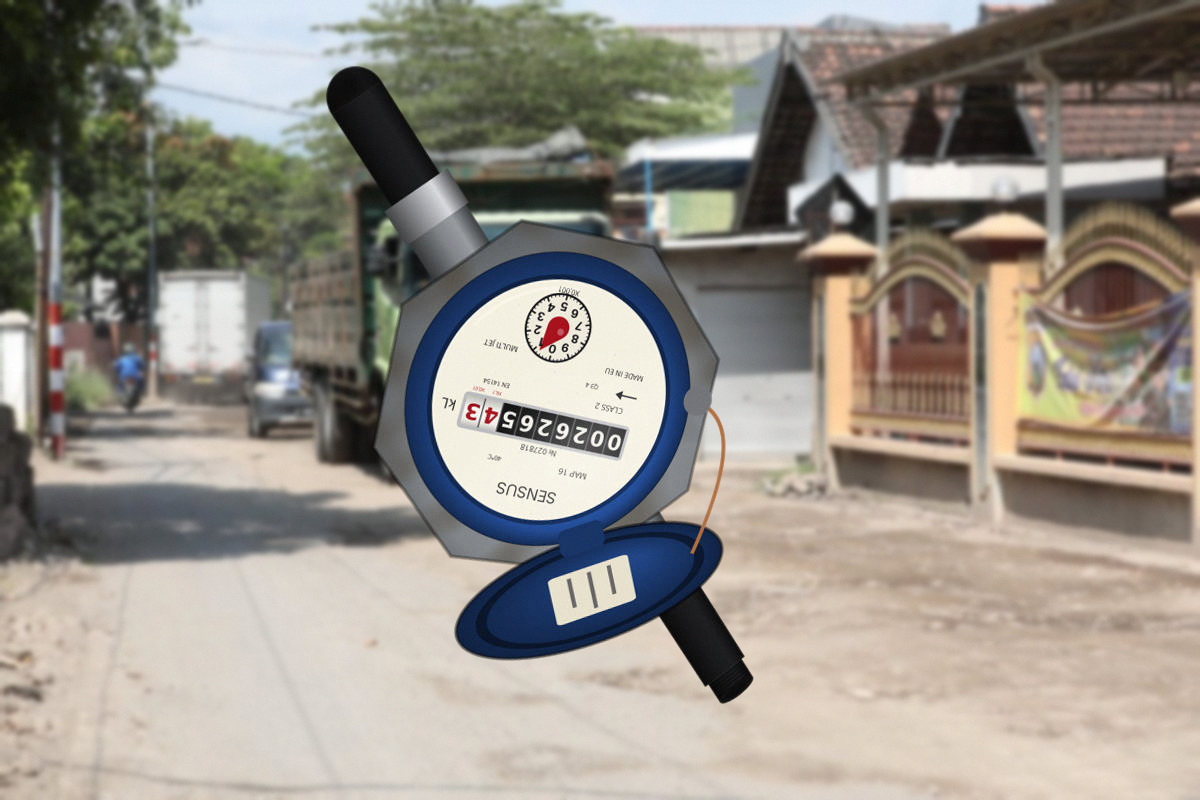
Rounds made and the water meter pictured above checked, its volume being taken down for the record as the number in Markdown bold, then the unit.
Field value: **26265.430** kL
